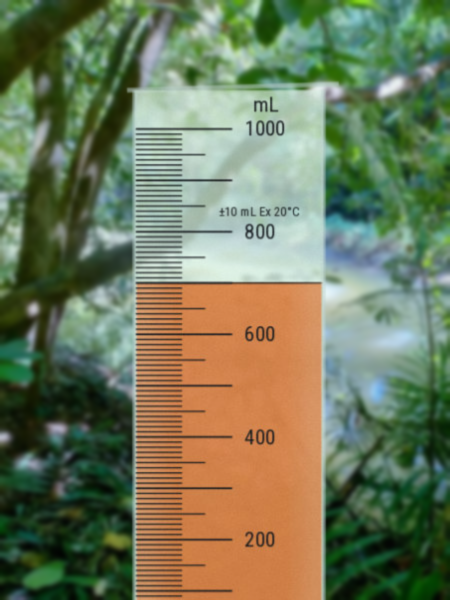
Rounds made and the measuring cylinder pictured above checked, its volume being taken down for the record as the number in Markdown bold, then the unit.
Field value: **700** mL
